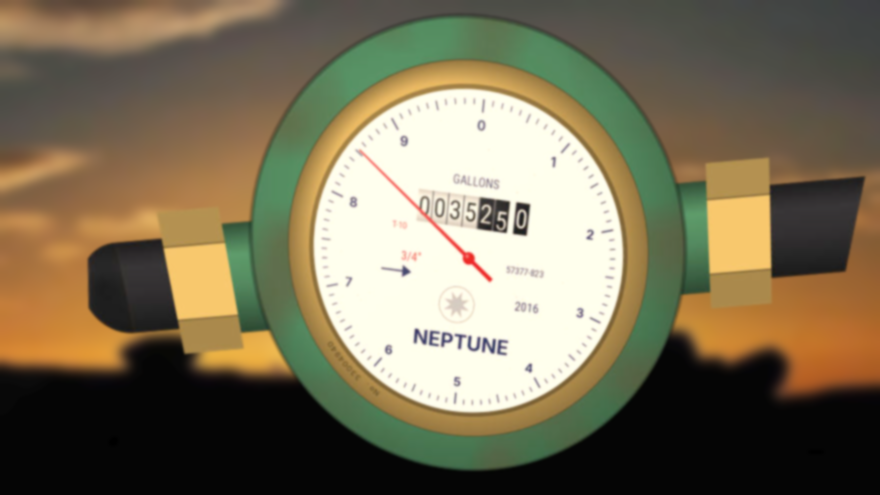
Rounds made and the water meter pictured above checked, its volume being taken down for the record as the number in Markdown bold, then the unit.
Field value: **35248.5** gal
